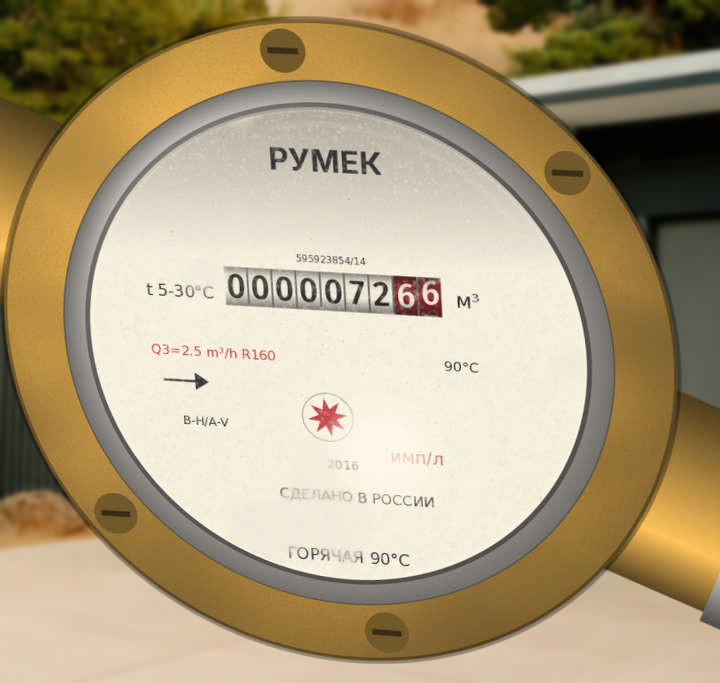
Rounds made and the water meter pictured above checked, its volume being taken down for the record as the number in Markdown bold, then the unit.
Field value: **72.66** m³
